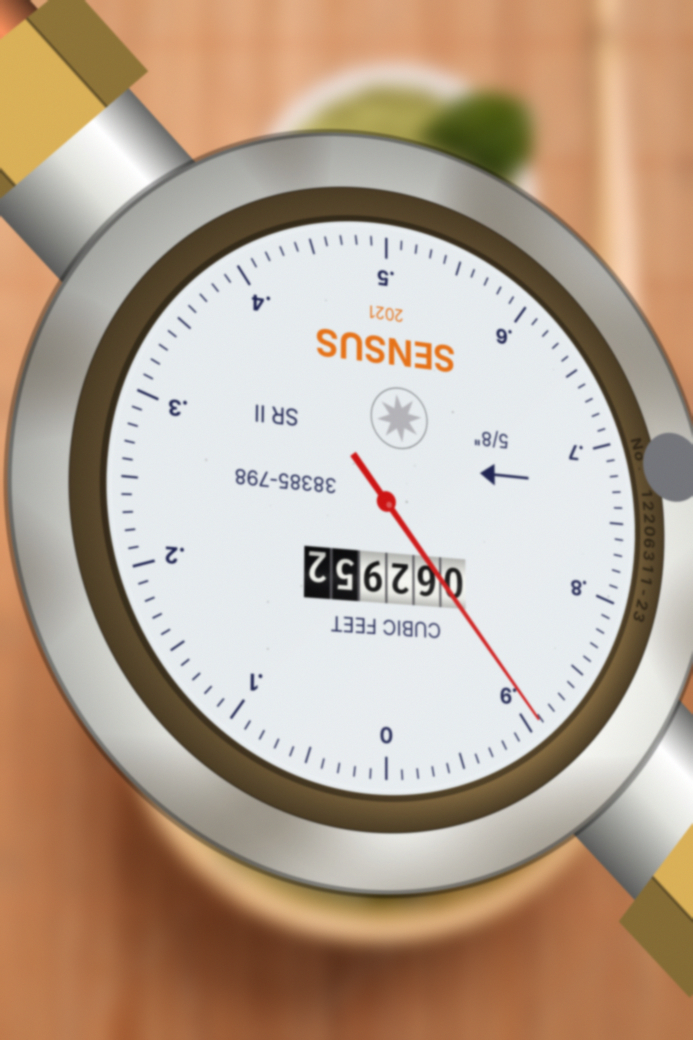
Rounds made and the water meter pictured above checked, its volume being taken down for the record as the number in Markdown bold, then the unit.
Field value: **62951.89** ft³
